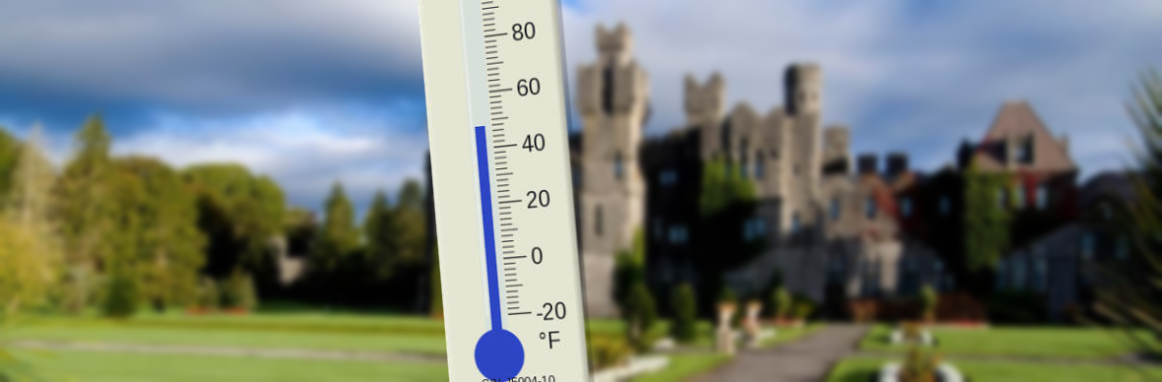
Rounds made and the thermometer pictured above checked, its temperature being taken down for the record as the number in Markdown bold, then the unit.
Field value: **48** °F
